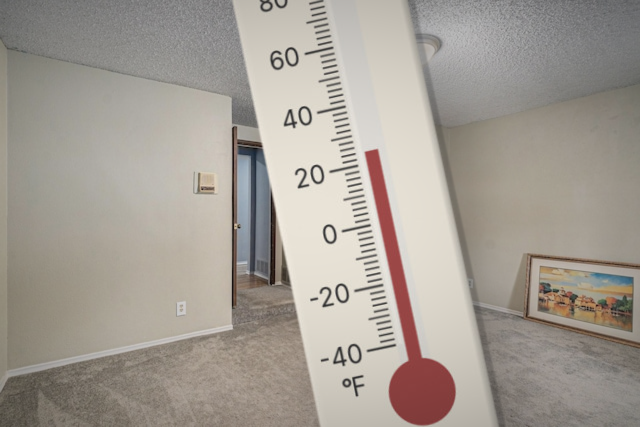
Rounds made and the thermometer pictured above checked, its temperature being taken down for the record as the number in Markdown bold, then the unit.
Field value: **24** °F
